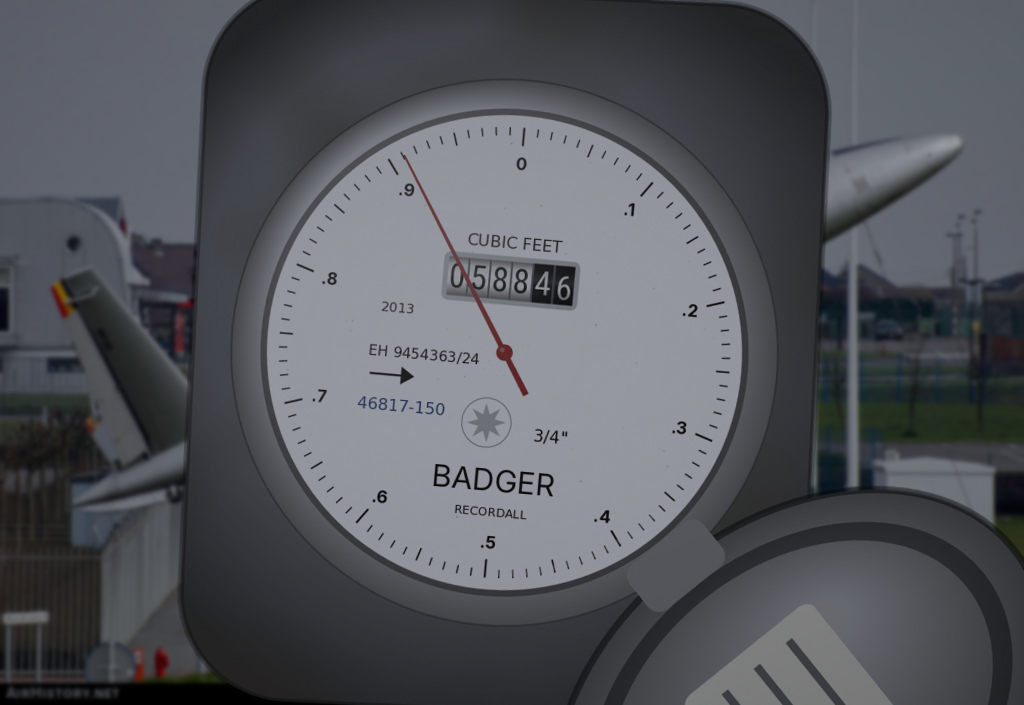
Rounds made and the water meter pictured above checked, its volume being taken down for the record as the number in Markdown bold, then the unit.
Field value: **58845.91** ft³
